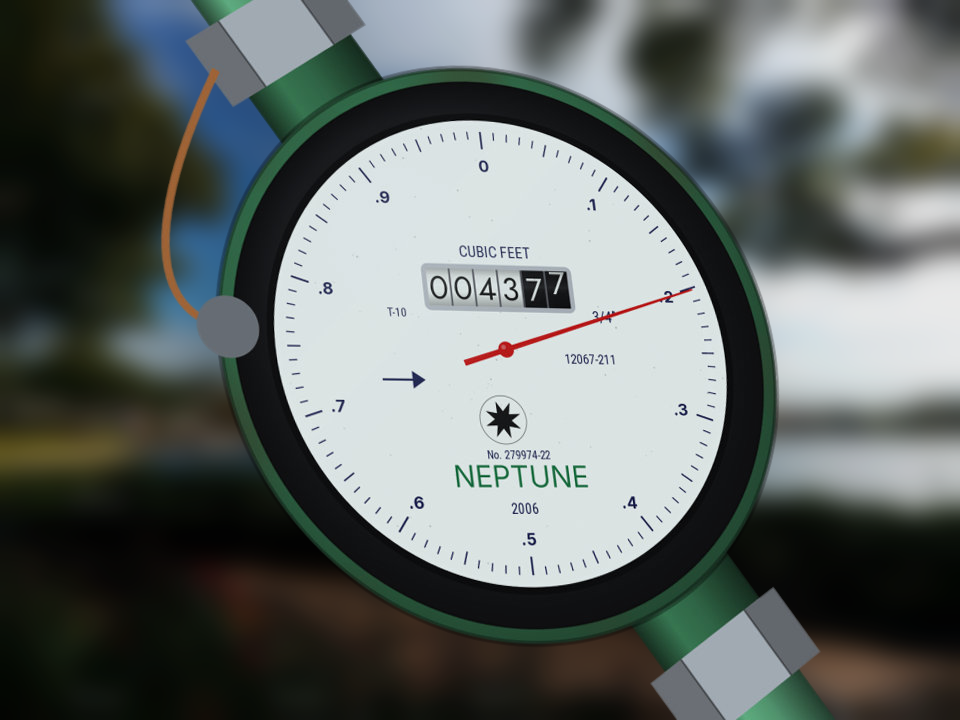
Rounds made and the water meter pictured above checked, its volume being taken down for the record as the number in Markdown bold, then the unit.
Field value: **4377.20** ft³
